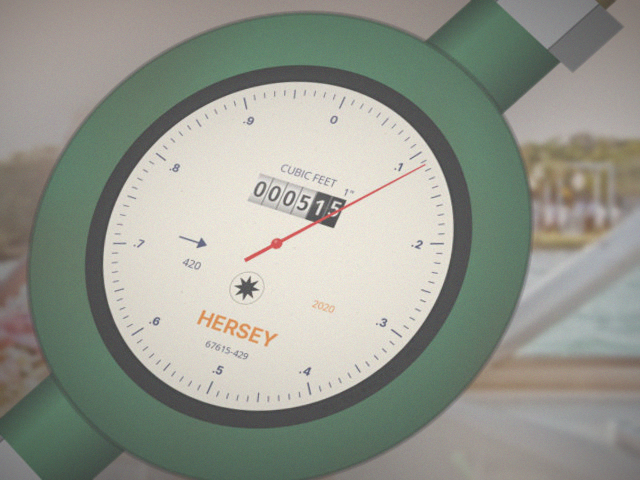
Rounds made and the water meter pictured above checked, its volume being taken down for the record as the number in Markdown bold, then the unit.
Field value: **515.11** ft³
